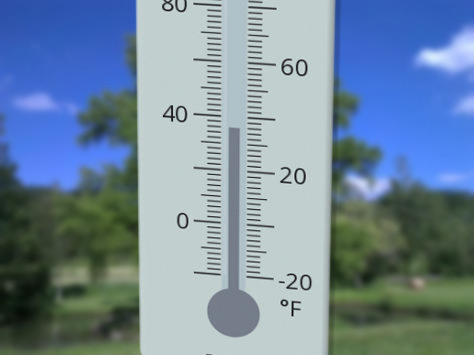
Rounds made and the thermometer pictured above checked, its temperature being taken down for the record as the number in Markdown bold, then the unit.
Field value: **36** °F
